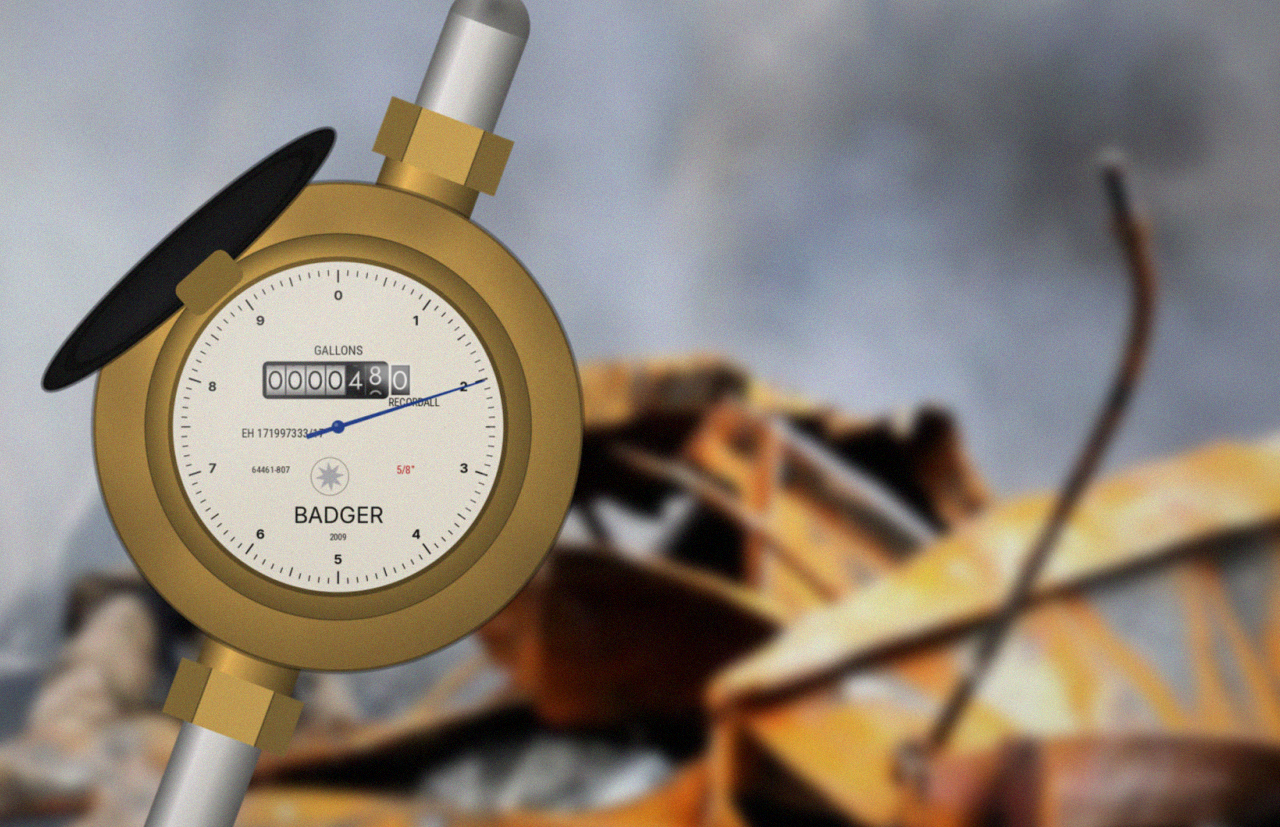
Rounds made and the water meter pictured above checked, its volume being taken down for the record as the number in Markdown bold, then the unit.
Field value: **482.0** gal
